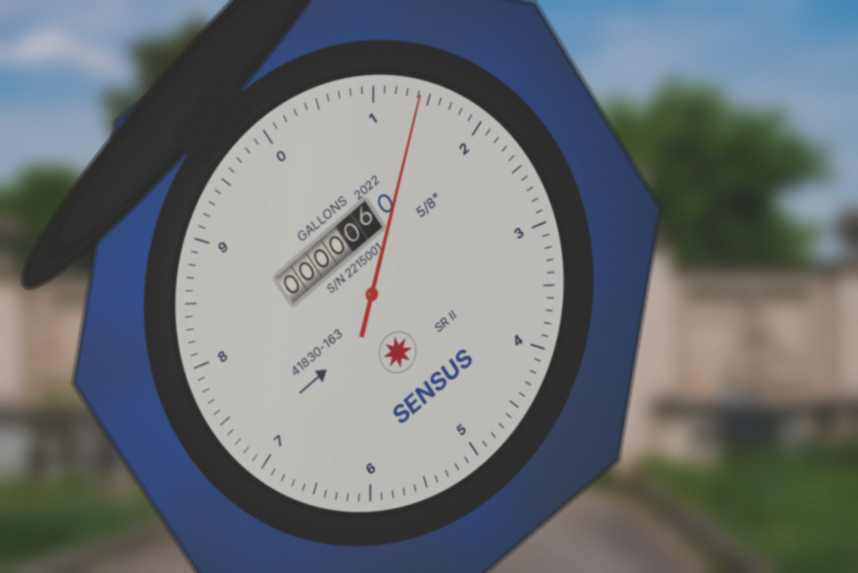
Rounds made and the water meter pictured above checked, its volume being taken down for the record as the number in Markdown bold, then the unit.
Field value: **61.4** gal
